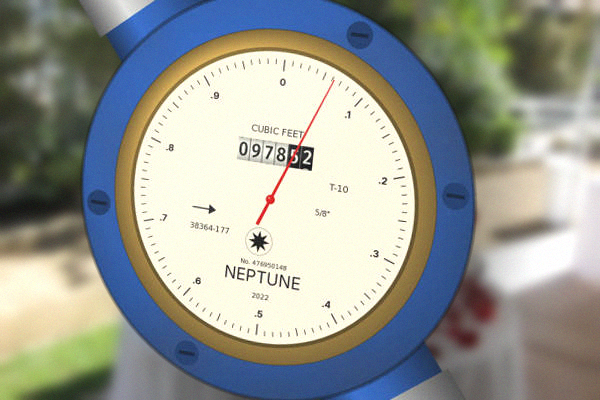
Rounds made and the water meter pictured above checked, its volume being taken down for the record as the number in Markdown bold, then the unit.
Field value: **97852.06** ft³
